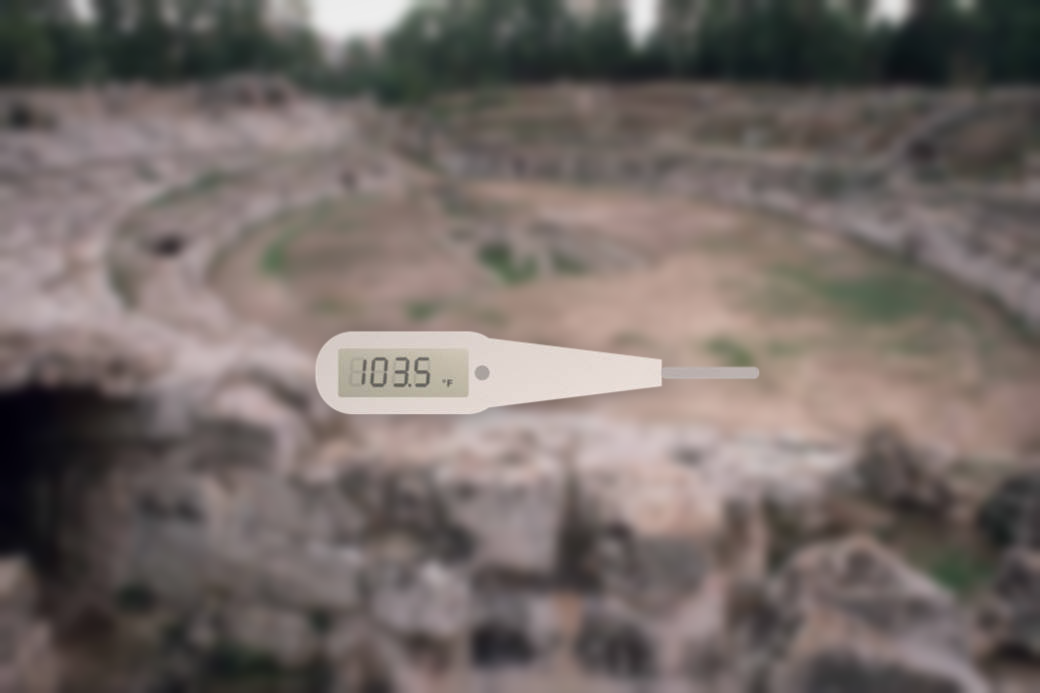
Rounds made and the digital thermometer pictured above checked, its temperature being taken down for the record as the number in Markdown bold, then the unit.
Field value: **103.5** °F
